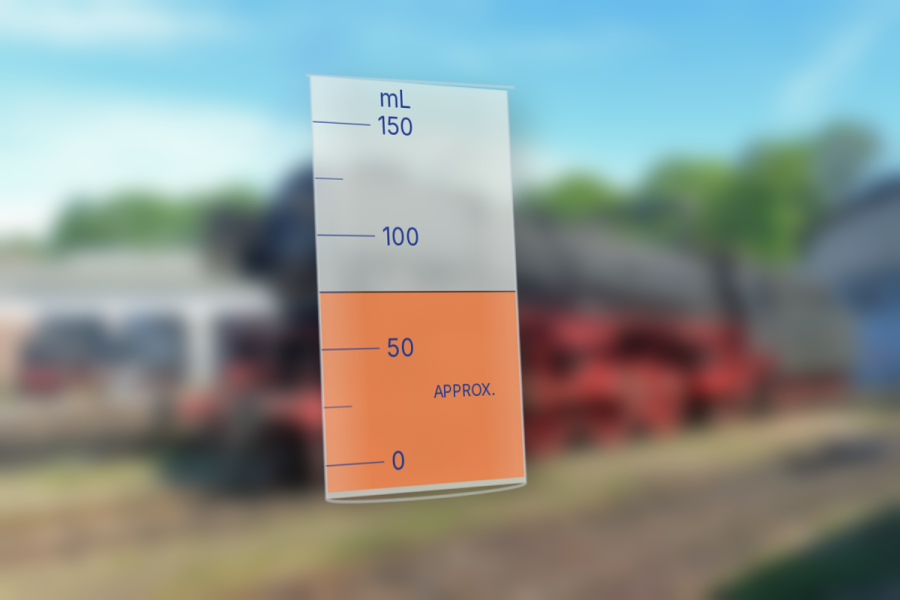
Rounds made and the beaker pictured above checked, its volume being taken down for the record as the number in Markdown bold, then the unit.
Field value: **75** mL
